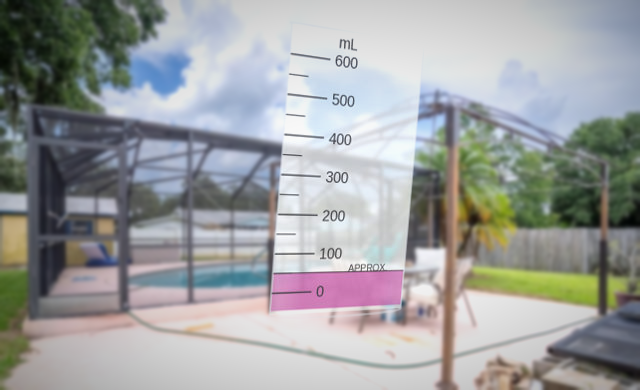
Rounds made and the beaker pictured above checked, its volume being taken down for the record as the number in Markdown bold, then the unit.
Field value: **50** mL
